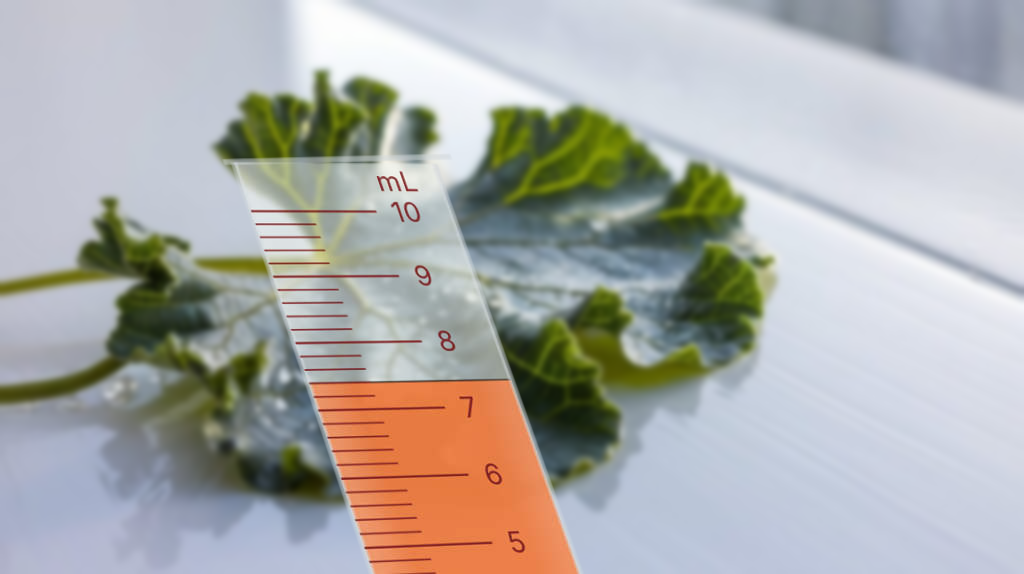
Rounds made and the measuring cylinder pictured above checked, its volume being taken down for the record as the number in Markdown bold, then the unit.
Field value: **7.4** mL
